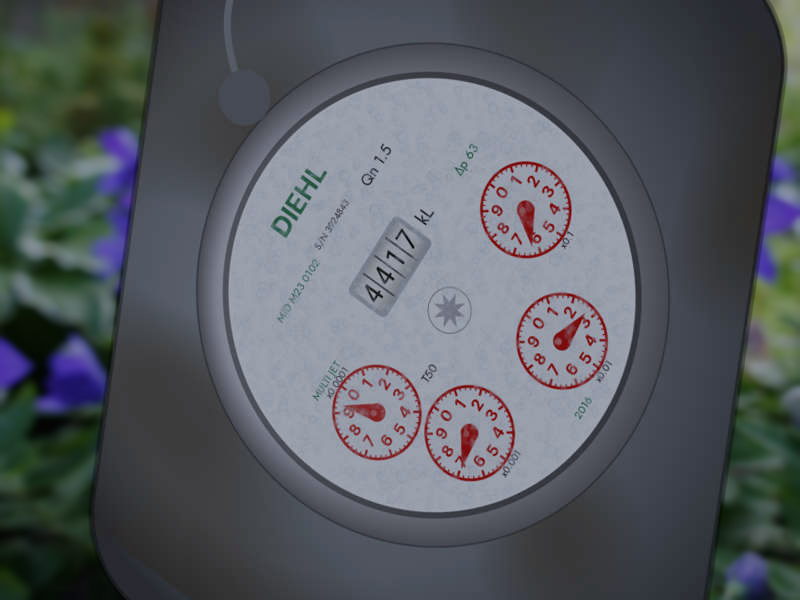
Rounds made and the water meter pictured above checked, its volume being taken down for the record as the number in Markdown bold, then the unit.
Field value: **4417.6269** kL
